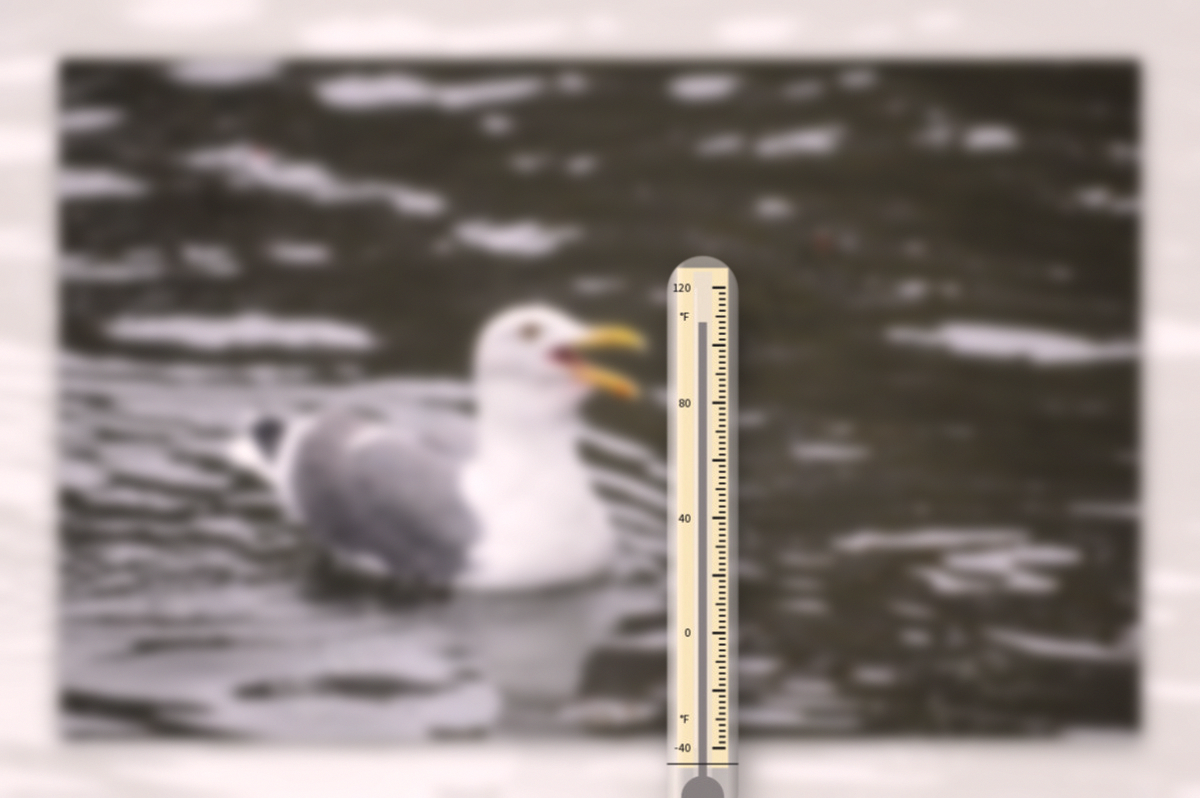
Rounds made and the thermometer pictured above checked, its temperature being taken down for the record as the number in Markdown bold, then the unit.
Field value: **108** °F
